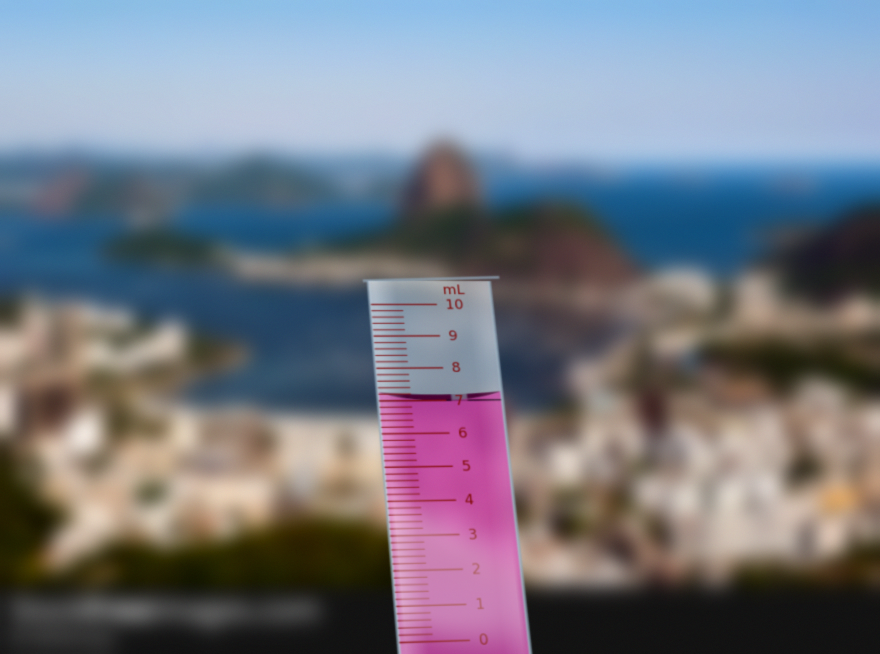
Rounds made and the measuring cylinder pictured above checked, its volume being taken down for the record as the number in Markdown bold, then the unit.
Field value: **7** mL
